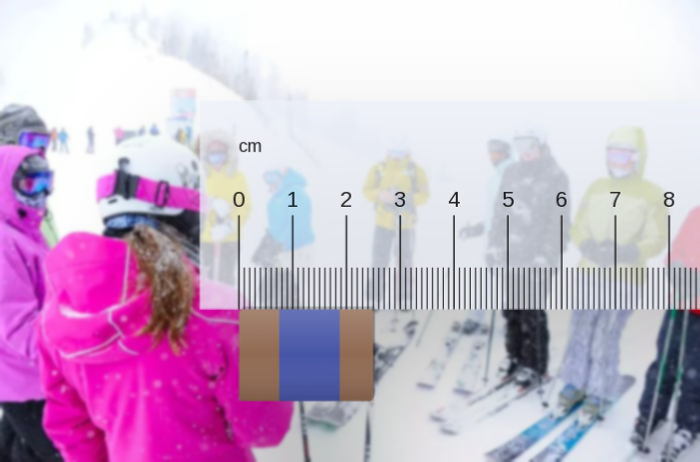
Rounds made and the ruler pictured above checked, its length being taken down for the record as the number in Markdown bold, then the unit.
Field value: **2.5** cm
